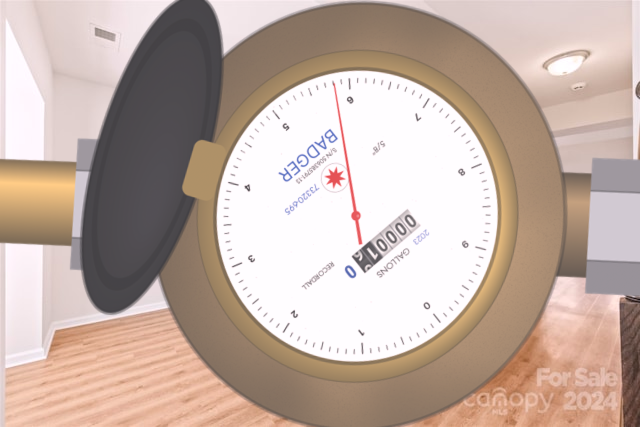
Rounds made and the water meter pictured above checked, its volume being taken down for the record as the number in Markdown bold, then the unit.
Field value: **155.8** gal
